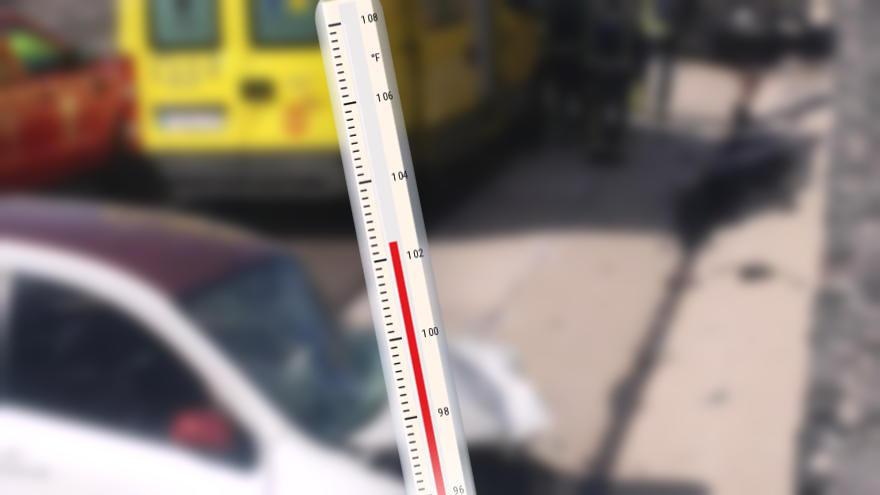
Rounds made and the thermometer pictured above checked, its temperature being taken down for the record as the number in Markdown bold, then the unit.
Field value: **102.4** °F
